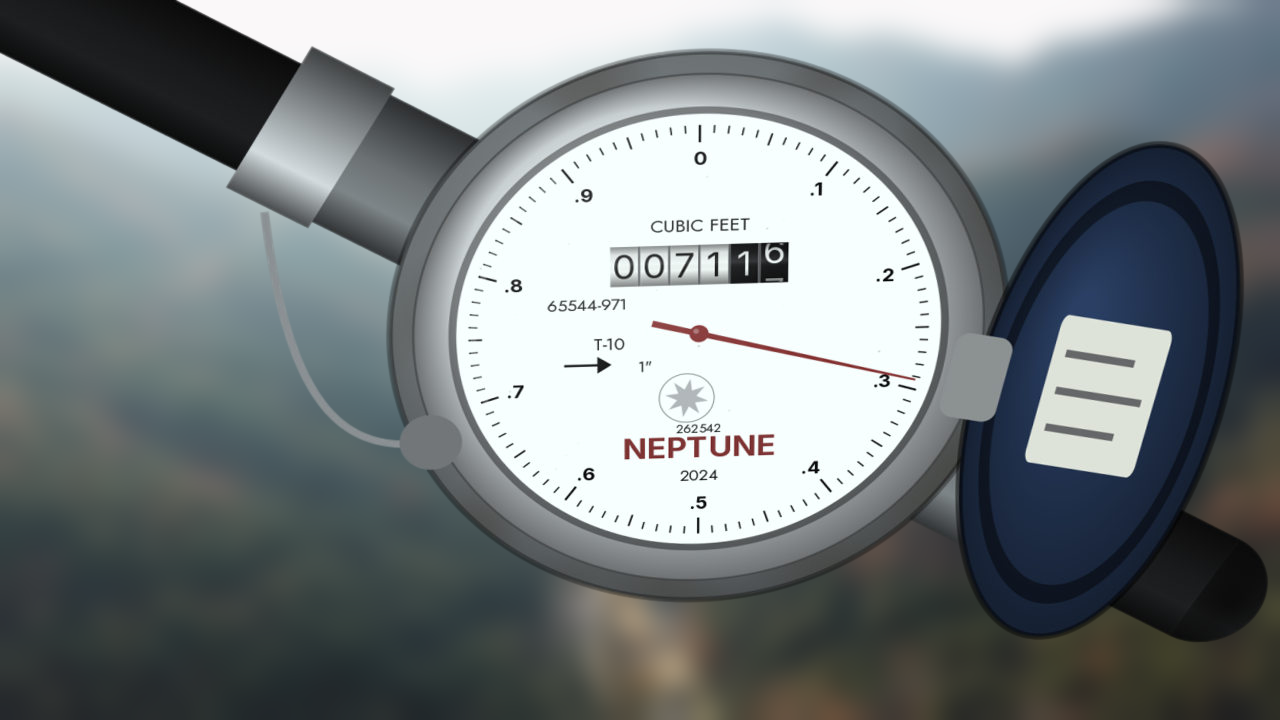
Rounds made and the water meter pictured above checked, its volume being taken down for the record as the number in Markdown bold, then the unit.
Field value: **7116.29** ft³
